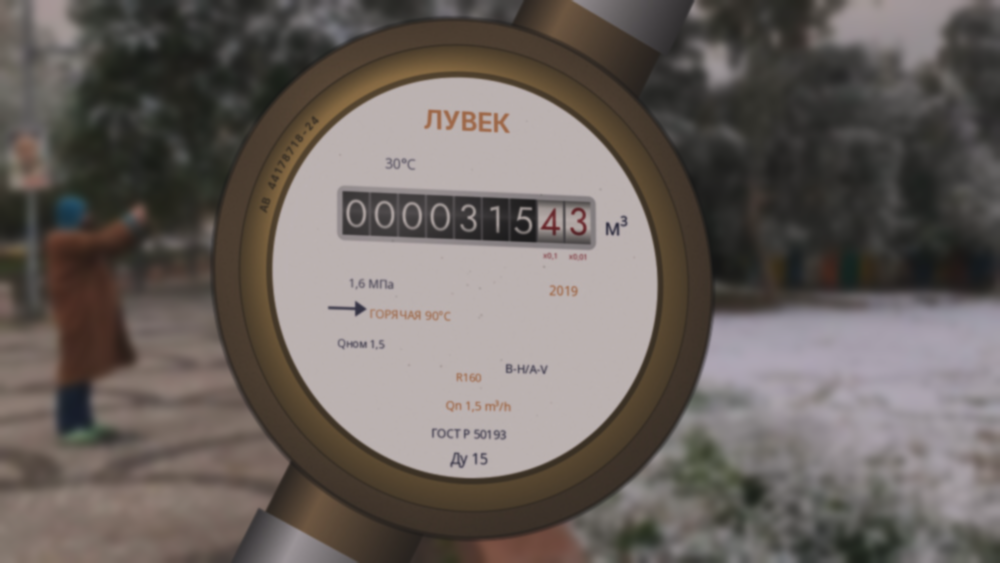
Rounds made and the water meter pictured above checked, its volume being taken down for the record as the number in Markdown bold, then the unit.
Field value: **315.43** m³
